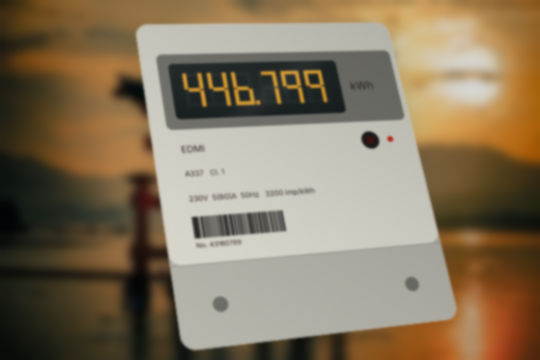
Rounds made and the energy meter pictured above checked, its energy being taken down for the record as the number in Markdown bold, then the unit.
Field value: **446.799** kWh
